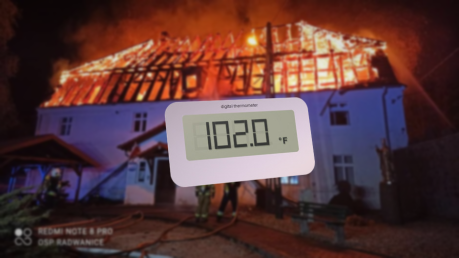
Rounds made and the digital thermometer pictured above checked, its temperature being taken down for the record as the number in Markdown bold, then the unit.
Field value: **102.0** °F
